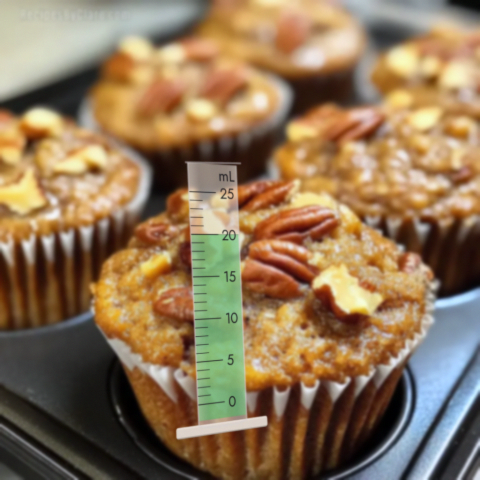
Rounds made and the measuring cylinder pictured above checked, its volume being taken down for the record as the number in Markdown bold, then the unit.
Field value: **20** mL
